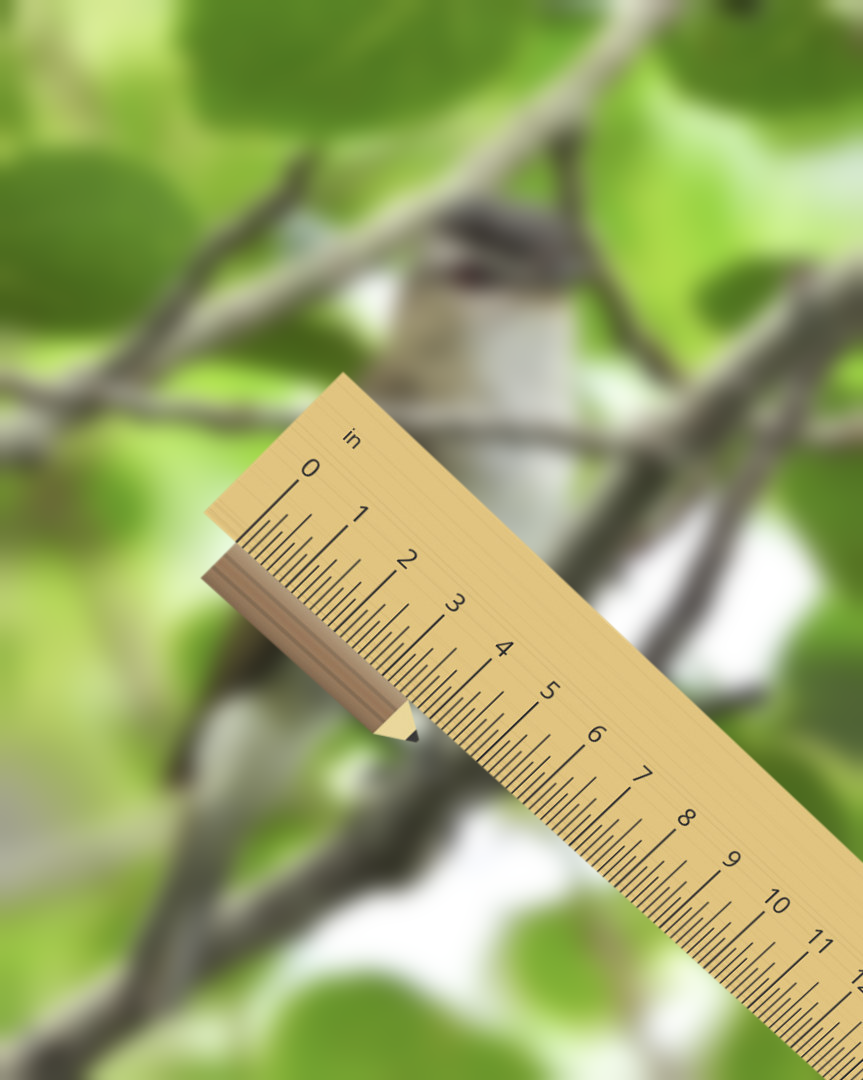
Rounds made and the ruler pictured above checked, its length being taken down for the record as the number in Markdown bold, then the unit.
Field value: **4.125** in
